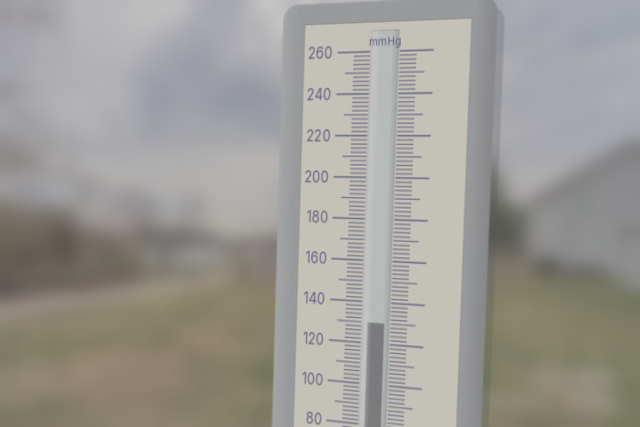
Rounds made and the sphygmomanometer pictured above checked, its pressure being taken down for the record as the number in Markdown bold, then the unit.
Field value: **130** mmHg
